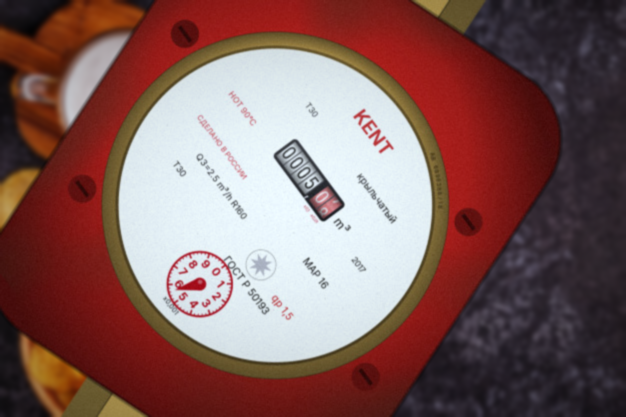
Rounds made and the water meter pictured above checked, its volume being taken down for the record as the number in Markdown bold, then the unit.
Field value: **5.075** m³
